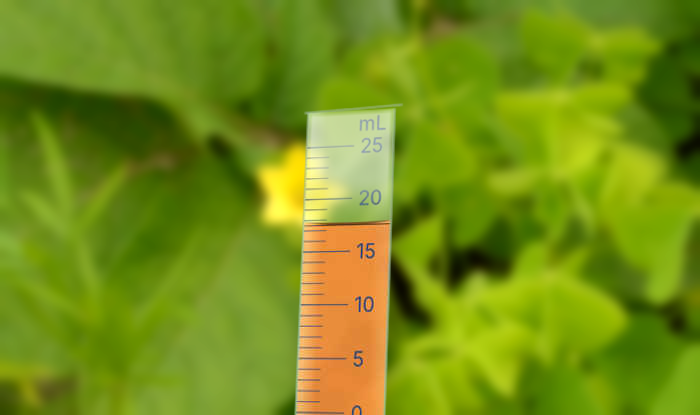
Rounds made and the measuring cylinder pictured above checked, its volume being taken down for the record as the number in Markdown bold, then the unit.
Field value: **17.5** mL
